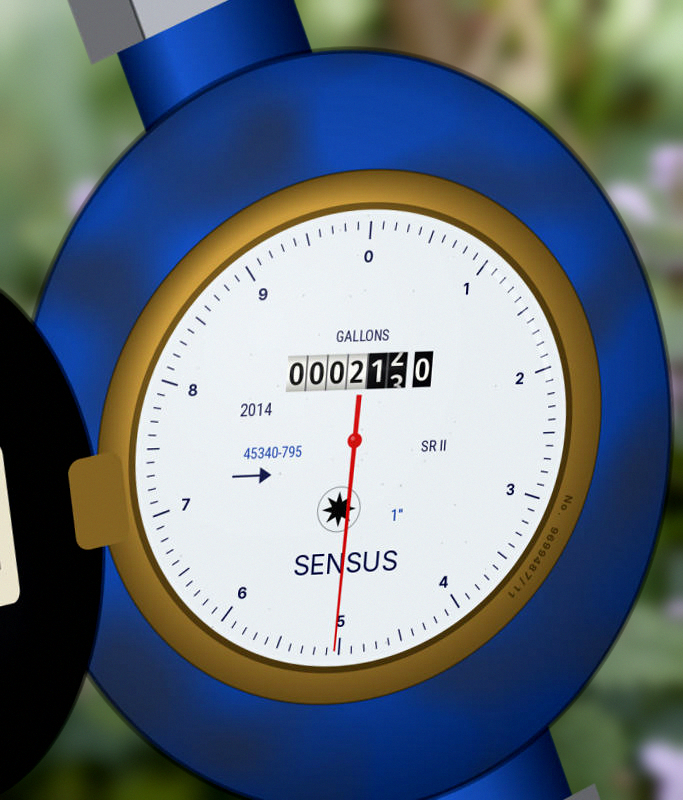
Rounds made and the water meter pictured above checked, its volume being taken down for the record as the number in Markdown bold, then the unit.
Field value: **2125.0** gal
